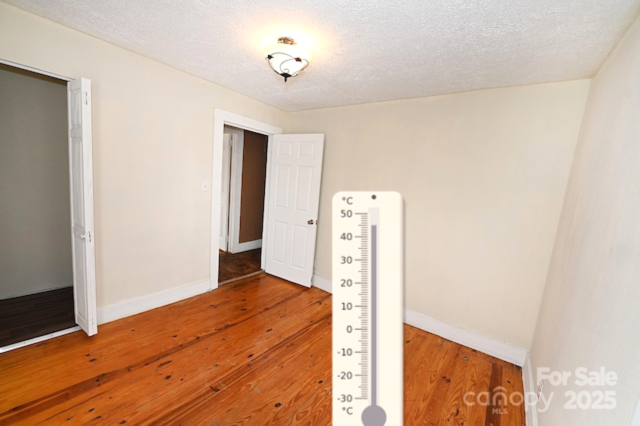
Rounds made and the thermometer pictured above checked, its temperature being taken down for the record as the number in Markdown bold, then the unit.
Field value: **45** °C
